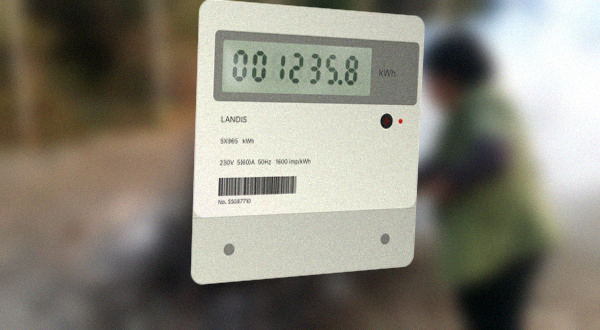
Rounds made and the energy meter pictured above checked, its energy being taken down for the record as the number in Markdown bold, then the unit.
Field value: **1235.8** kWh
